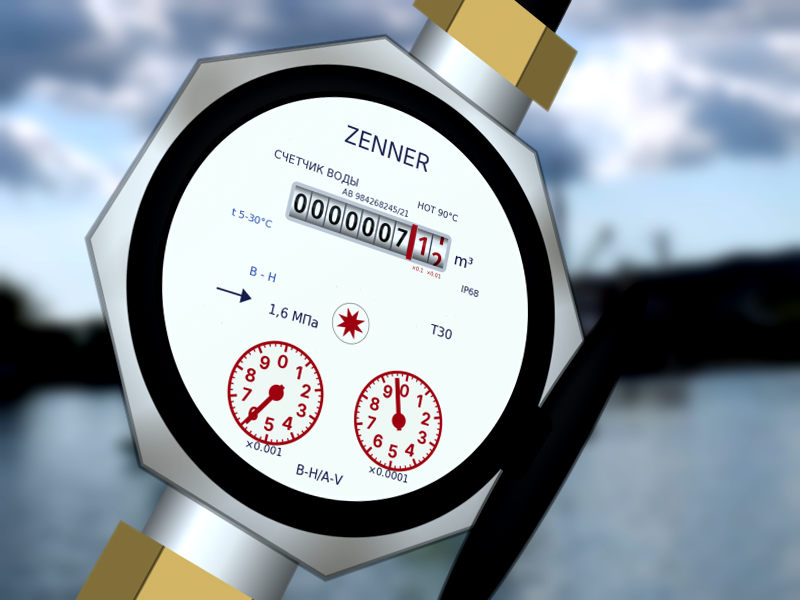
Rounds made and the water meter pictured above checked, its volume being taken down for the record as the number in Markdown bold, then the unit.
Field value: **7.1159** m³
